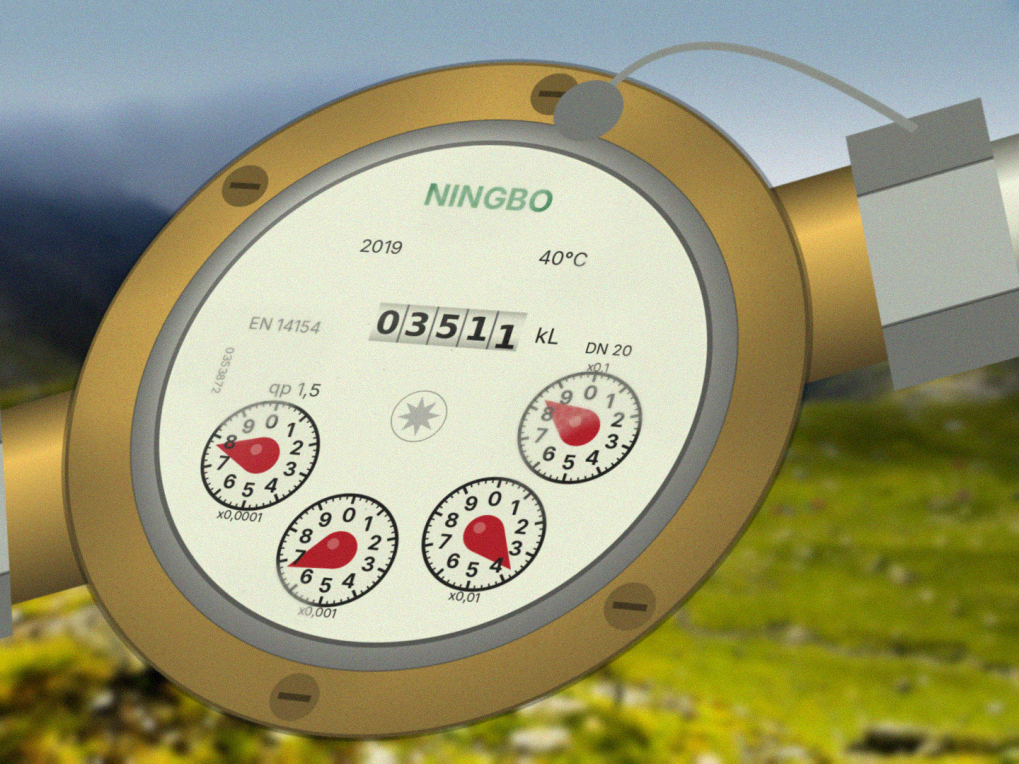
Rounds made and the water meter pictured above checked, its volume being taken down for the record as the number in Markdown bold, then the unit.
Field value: **3510.8367** kL
